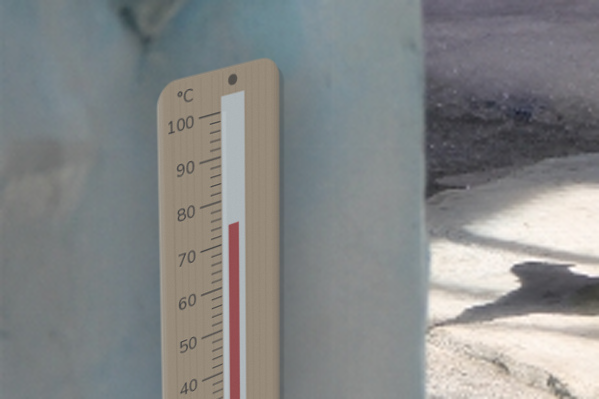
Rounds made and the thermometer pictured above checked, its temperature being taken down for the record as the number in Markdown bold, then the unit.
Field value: **74** °C
